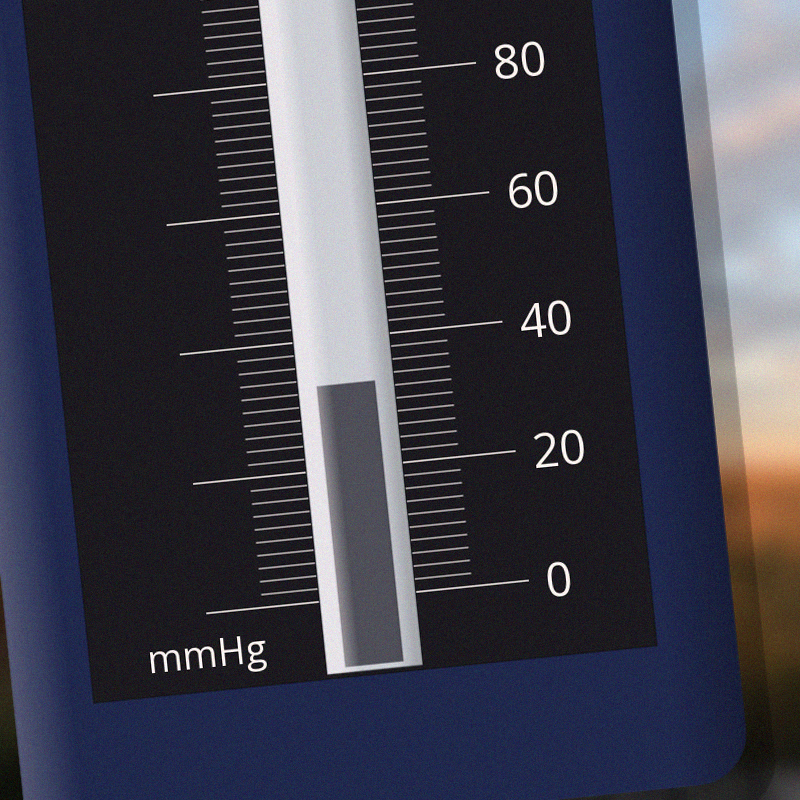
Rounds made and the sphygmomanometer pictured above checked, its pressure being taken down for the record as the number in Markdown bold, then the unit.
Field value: **33** mmHg
